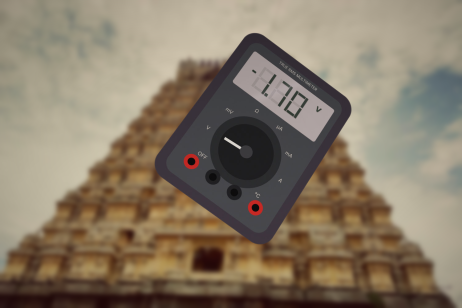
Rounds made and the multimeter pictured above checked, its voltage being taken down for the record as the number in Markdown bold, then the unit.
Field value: **-1.70** V
